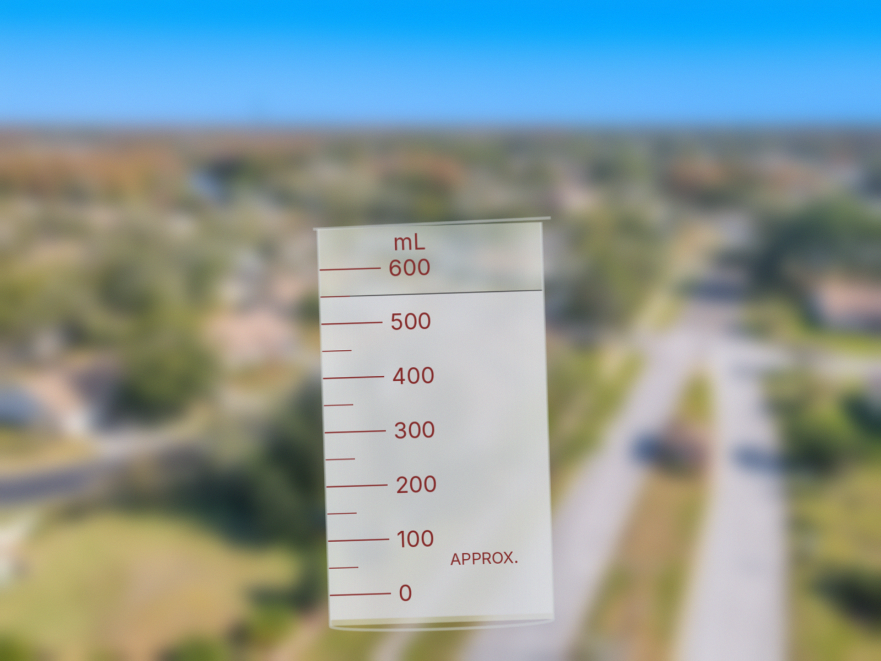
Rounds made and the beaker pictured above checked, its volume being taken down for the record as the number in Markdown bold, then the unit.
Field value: **550** mL
